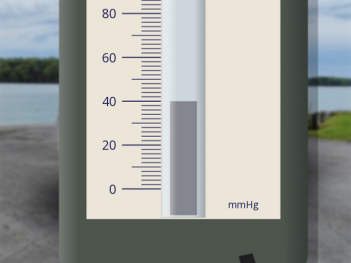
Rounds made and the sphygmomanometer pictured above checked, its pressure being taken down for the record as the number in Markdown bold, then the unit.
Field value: **40** mmHg
